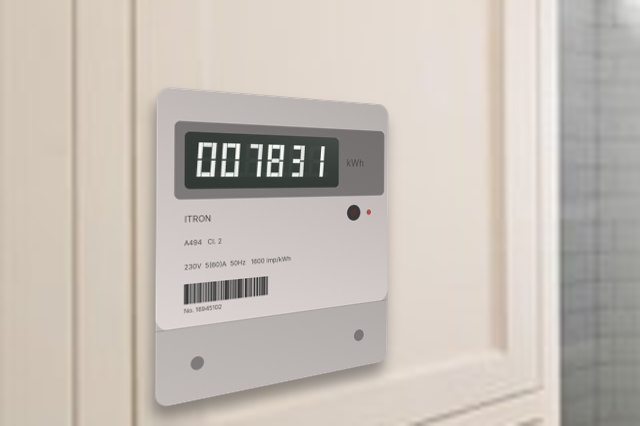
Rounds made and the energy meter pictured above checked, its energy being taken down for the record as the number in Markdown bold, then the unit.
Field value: **7831** kWh
